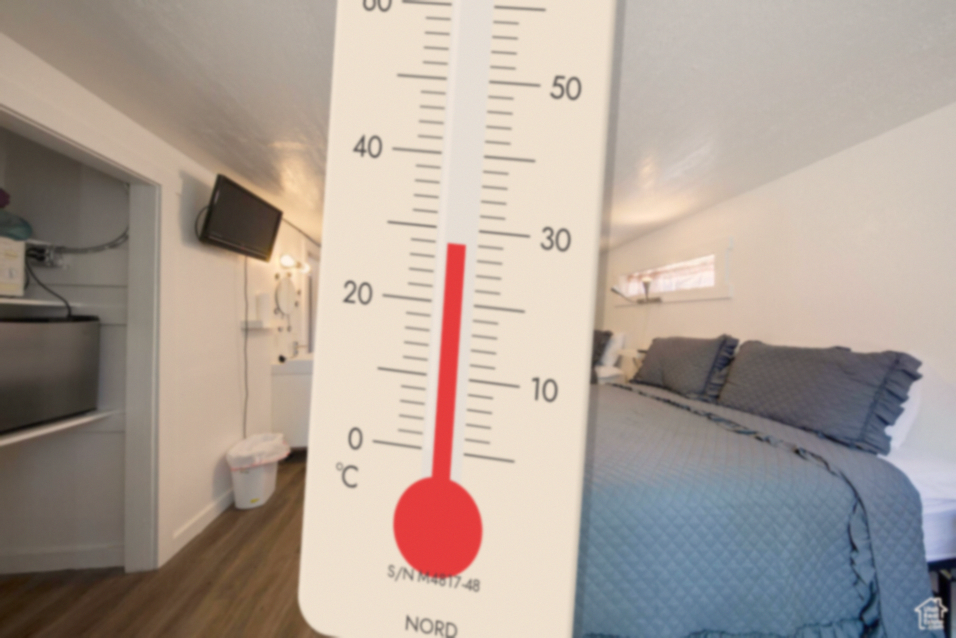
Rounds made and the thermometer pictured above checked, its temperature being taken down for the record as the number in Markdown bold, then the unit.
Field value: **28** °C
